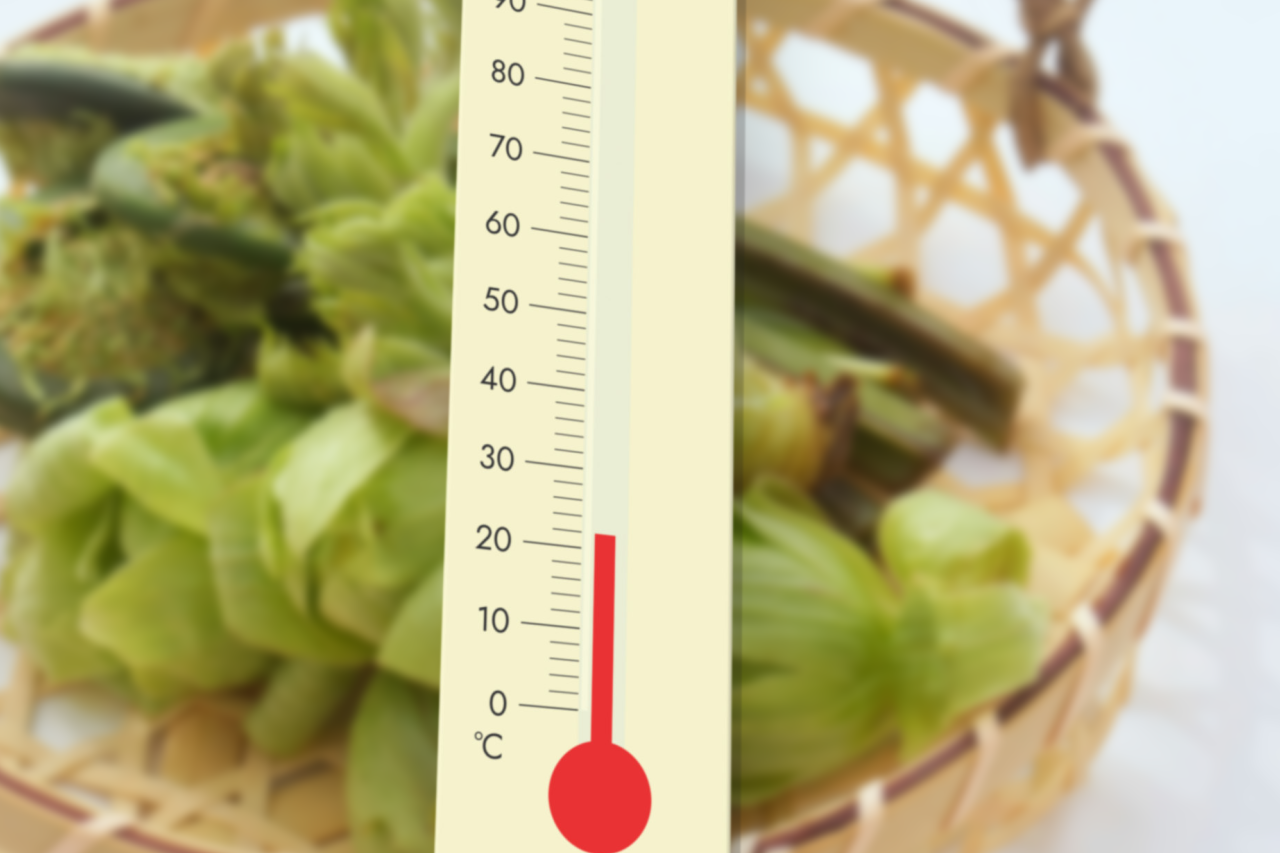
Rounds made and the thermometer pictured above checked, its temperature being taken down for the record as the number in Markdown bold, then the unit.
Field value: **22** °C
